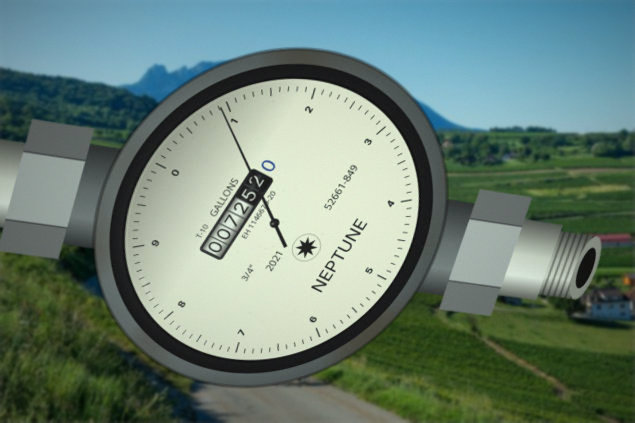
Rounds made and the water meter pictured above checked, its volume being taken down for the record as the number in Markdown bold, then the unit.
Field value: **72520.9** gal
